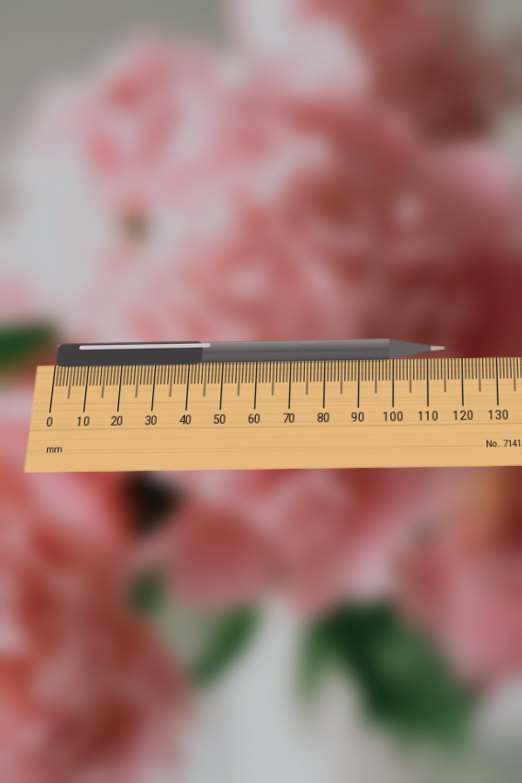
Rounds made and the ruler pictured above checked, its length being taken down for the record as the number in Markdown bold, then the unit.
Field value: **115** mm
